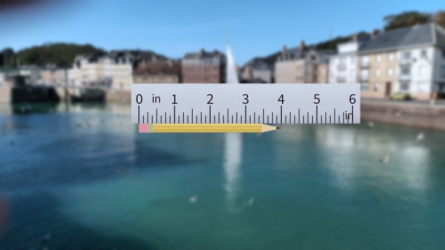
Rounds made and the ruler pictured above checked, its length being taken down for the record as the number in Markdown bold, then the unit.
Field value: **4** in
